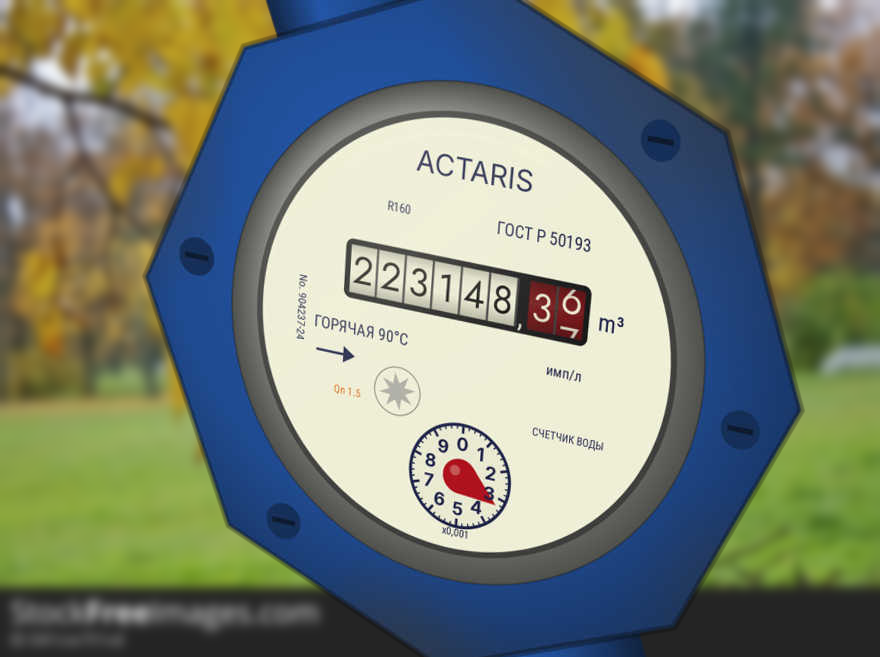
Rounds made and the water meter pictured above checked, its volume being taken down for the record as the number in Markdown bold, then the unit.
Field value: **223148.363** m³
